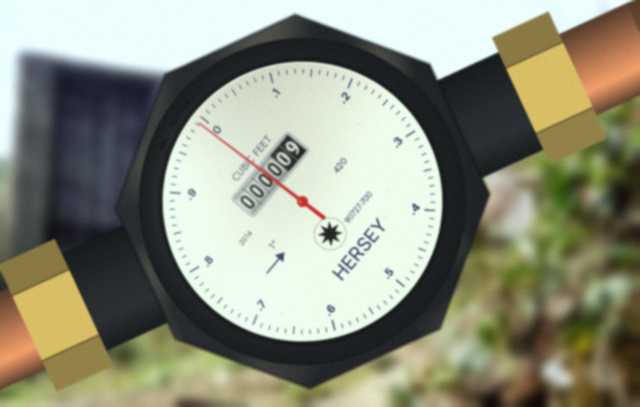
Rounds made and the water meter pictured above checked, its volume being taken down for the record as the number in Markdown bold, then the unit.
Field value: **8.99** ft³
